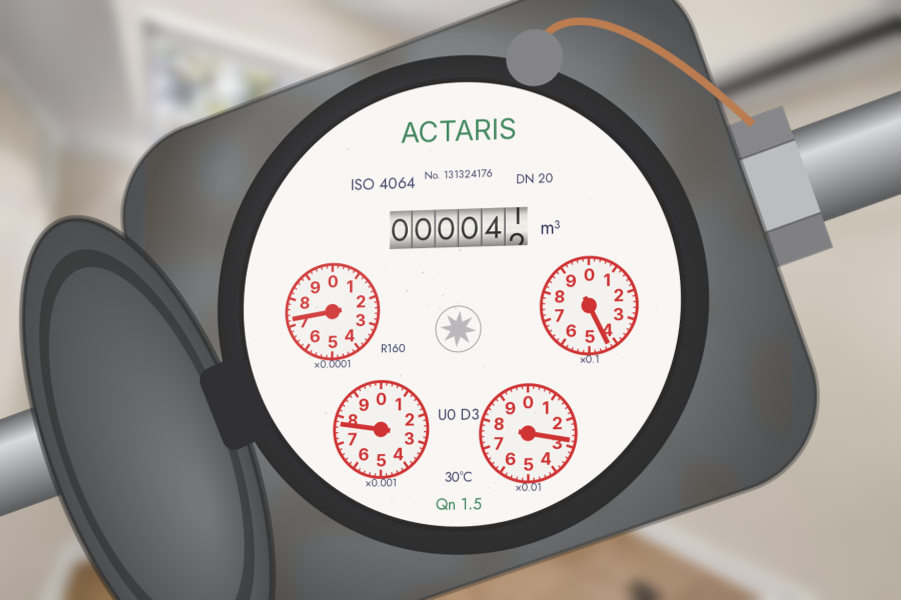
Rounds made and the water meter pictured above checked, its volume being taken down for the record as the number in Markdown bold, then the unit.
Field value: **41.4277** m³
